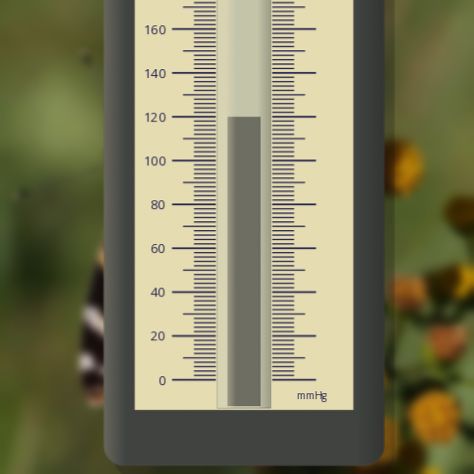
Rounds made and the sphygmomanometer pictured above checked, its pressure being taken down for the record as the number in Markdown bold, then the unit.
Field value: **120** mmHg
